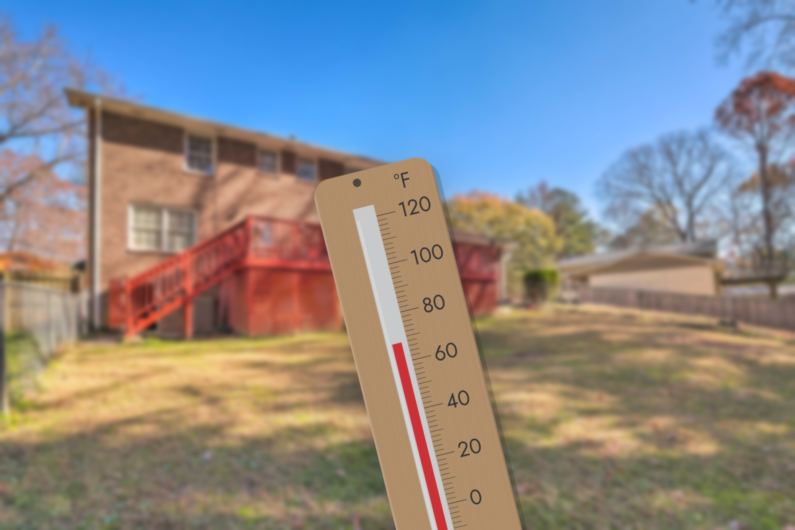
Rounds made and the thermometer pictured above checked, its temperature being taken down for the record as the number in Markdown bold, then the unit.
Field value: **68** °F
